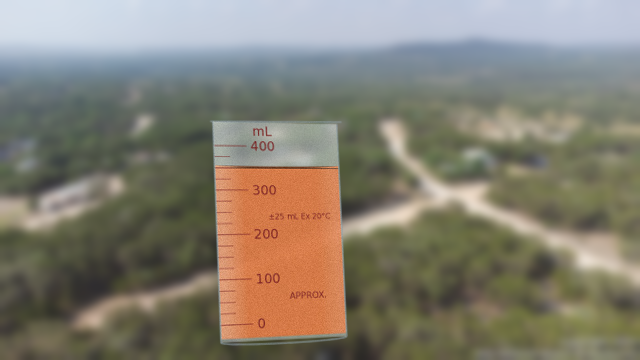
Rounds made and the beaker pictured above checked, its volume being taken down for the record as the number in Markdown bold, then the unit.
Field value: **350** mL
